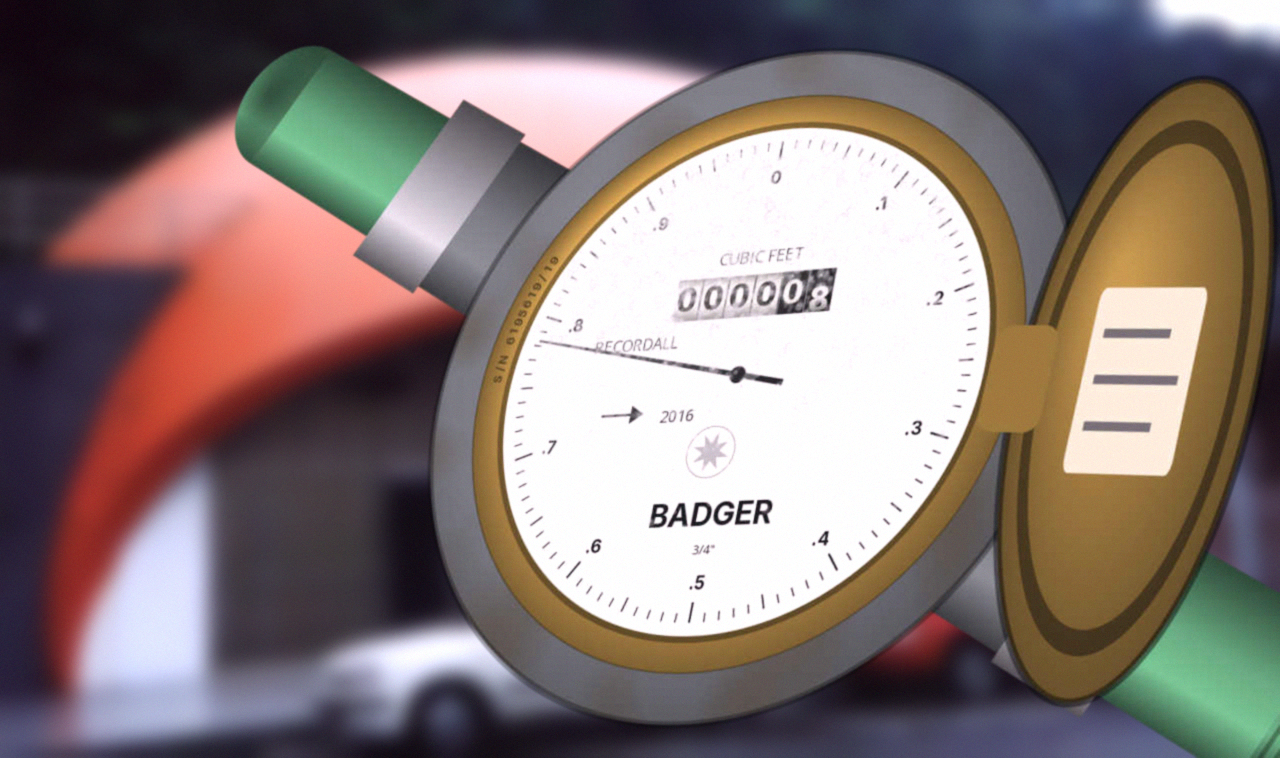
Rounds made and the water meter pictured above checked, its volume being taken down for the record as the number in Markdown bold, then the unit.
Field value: **7.78** ft³
